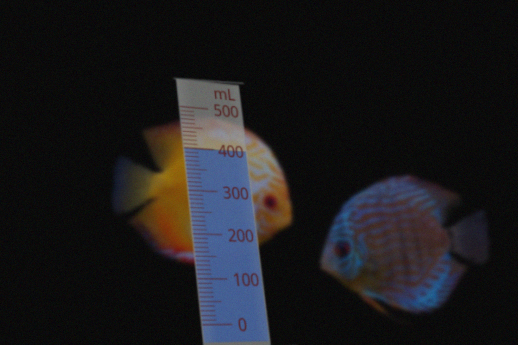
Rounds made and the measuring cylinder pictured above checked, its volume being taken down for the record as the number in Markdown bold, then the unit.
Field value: **400** mL
